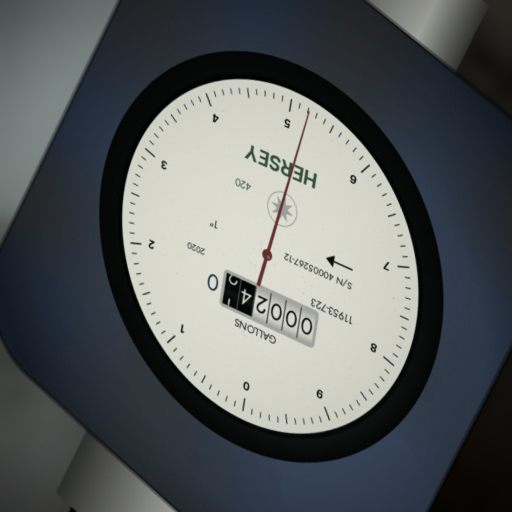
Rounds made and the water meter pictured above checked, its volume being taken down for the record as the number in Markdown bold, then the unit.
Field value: **2415.2** gal
